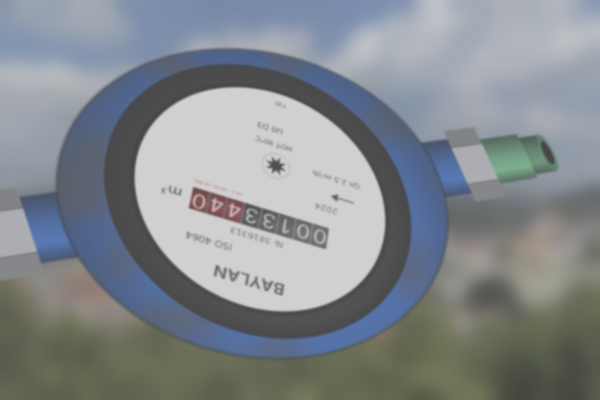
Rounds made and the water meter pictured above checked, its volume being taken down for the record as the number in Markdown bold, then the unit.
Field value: **133.440** m³
